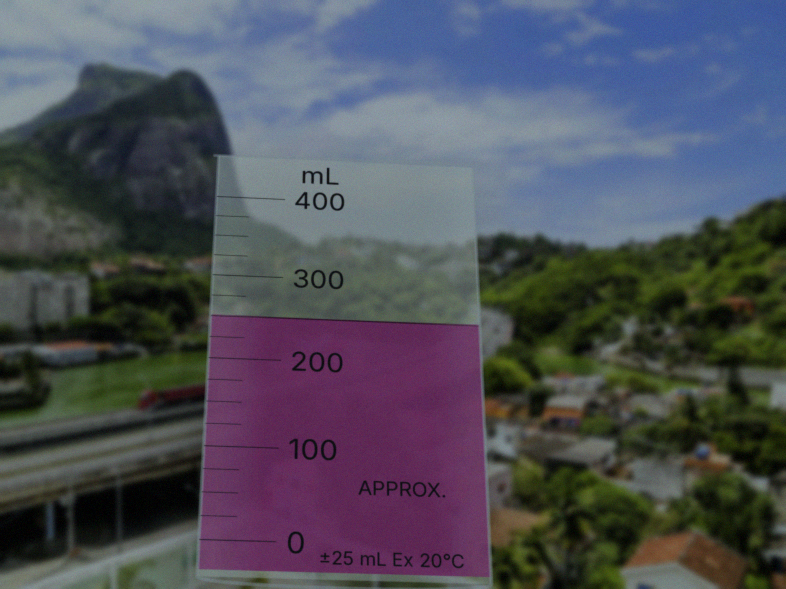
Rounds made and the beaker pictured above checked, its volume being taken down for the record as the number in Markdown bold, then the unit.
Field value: **250** mL
